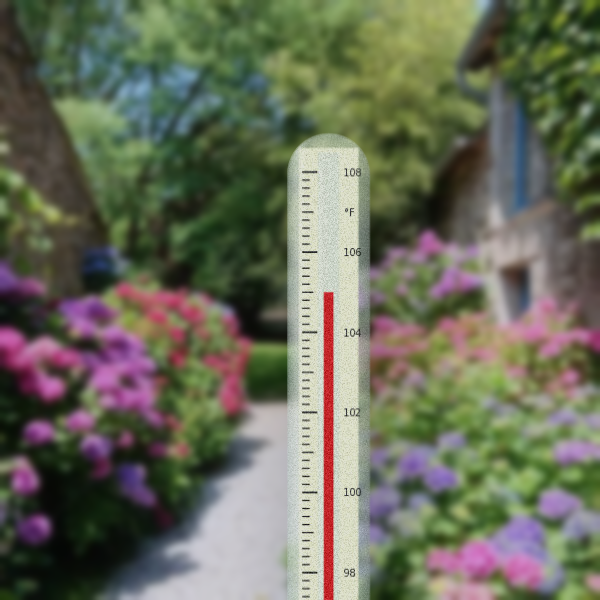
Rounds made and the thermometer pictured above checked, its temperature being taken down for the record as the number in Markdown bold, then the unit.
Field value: **105** °F
